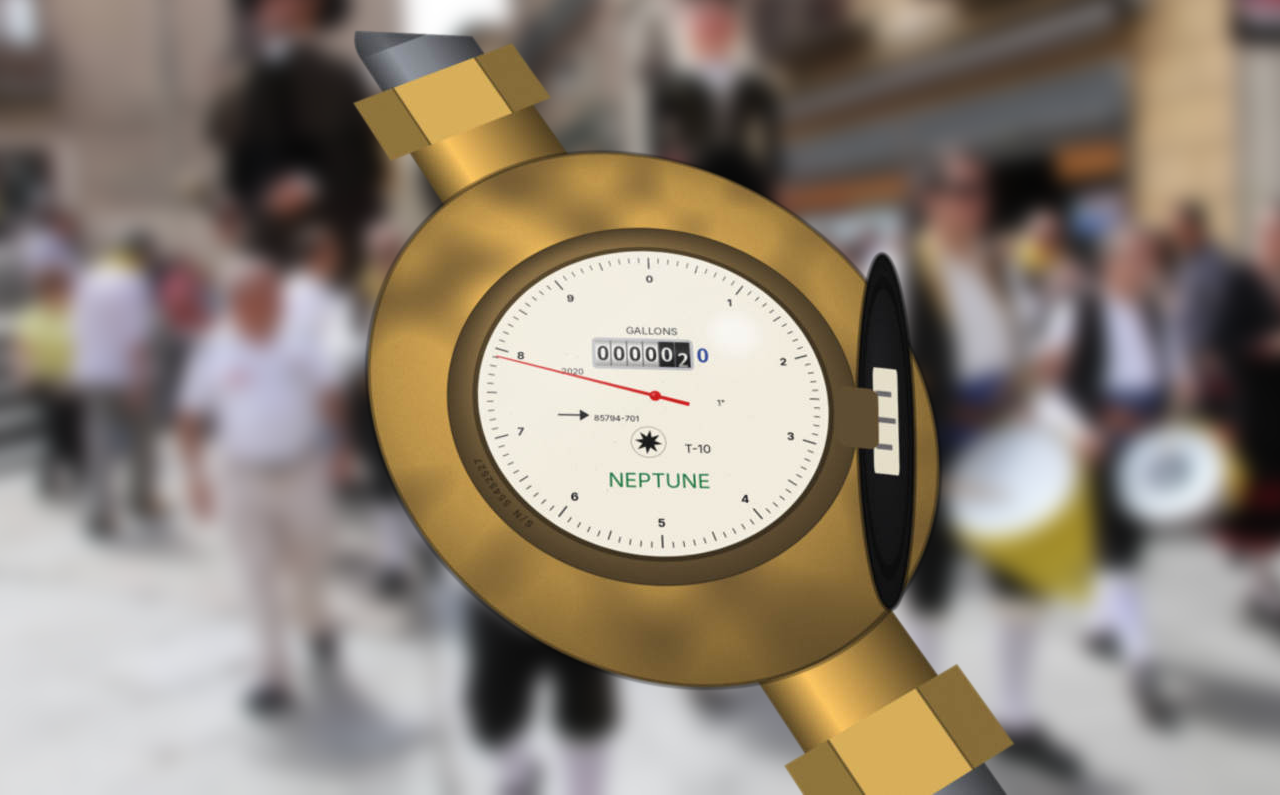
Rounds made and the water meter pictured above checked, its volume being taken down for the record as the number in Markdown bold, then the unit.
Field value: **17.9** gal
